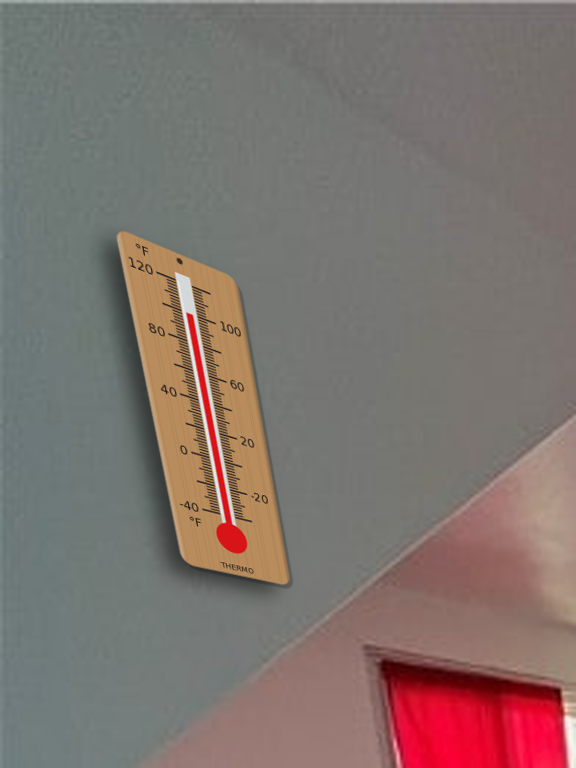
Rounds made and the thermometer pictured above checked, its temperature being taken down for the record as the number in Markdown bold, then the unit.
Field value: **100** °F
